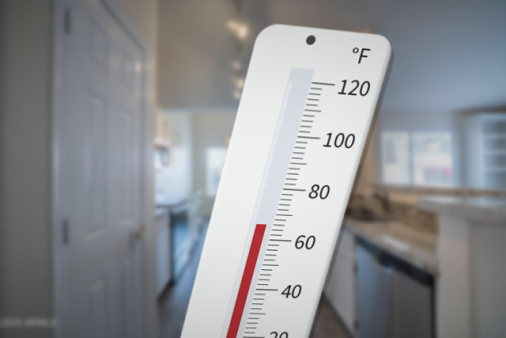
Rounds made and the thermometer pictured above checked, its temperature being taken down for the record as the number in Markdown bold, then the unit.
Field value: **66** °F
